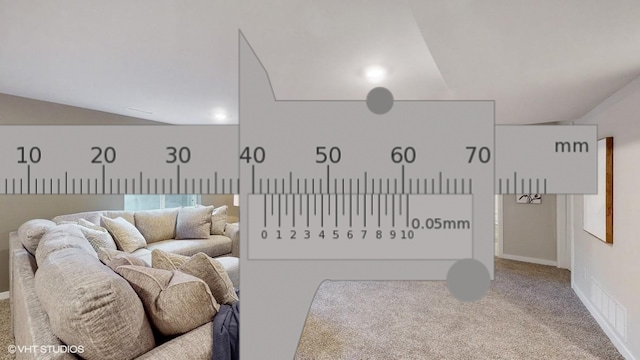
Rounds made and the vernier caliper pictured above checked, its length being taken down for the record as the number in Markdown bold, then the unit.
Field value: **41.6** mm
